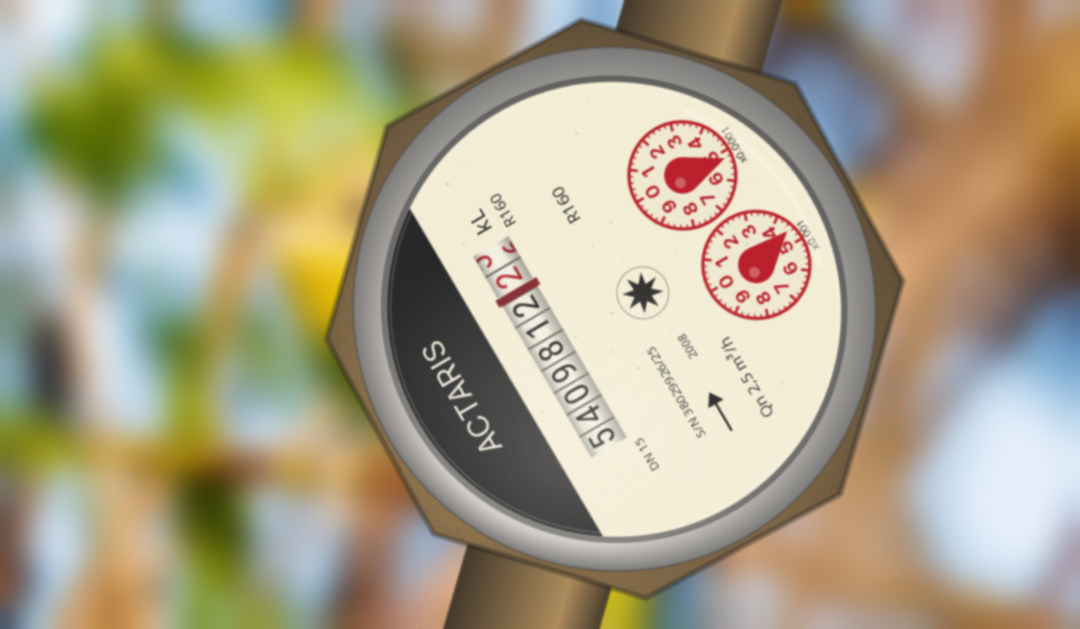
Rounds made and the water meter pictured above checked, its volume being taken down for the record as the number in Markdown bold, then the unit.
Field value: **5409812.2545** kL
